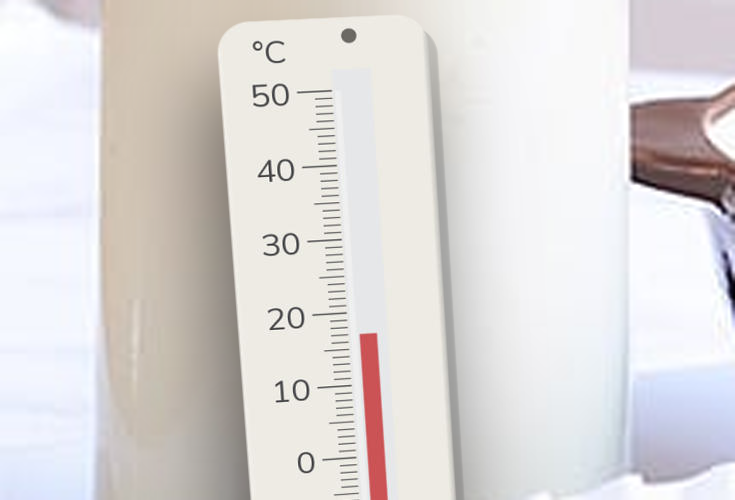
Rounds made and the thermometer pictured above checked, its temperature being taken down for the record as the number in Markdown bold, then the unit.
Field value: **17** °C
